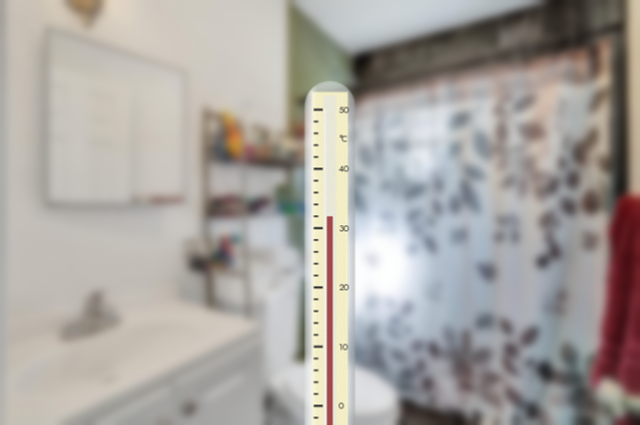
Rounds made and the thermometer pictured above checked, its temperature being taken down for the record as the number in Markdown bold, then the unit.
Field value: **32** °C
